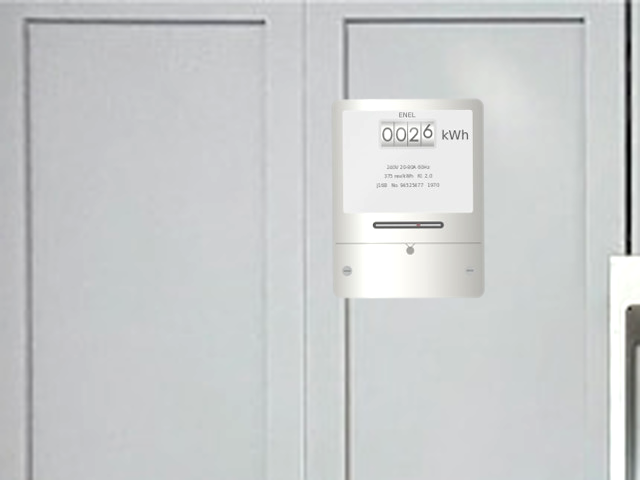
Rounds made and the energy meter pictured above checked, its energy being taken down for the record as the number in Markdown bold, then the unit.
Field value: **26** kWh
